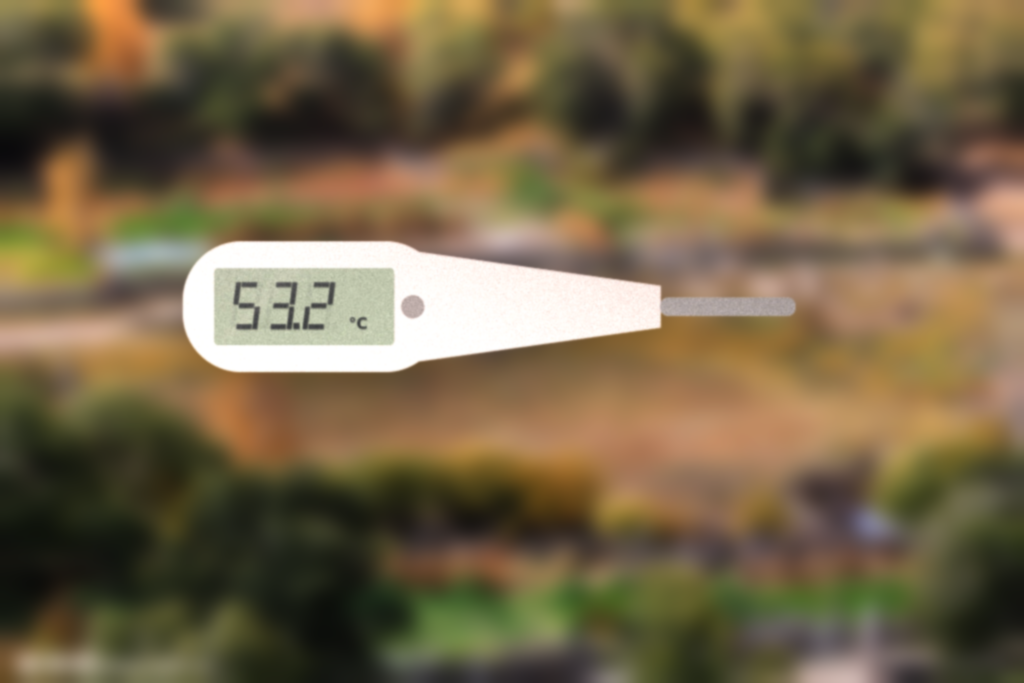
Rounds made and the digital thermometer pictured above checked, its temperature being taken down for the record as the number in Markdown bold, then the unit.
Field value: **53.2** °C
